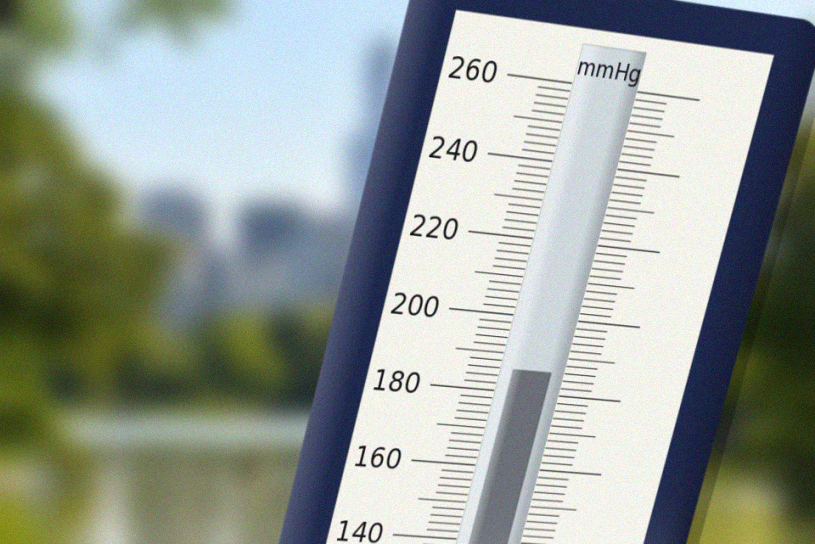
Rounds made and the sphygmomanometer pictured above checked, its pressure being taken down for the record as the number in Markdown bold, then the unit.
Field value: **186** mmHg
